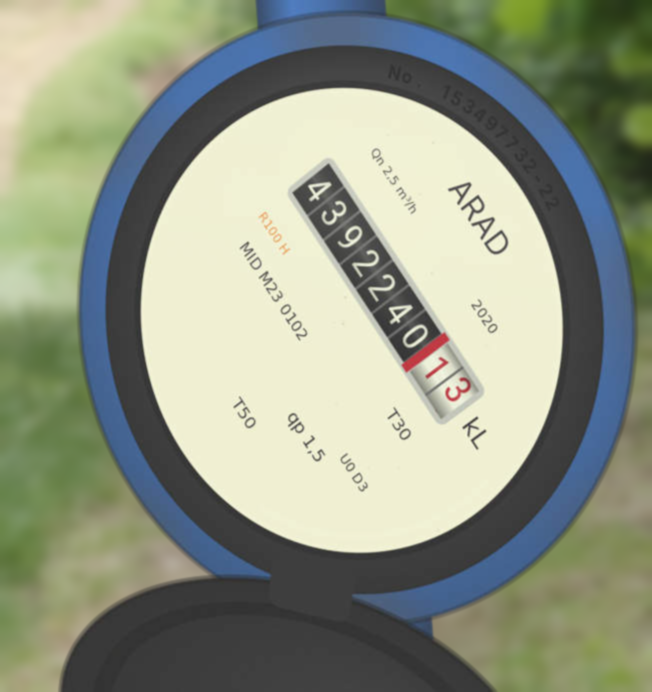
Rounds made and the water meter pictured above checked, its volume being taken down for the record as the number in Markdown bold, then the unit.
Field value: **4392240.13** kL
